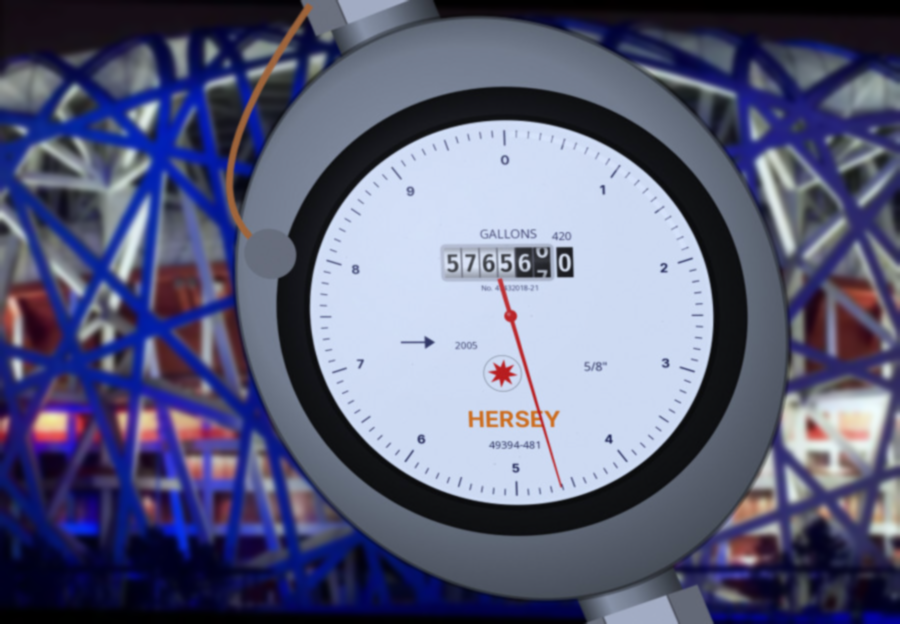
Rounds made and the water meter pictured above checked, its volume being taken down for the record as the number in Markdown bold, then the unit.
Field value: **5765664.6** gal
